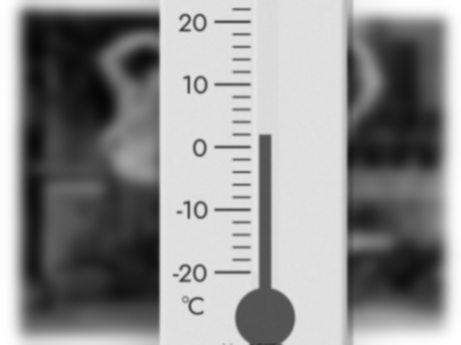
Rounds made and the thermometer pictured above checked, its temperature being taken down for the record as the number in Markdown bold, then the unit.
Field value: **2** °C
